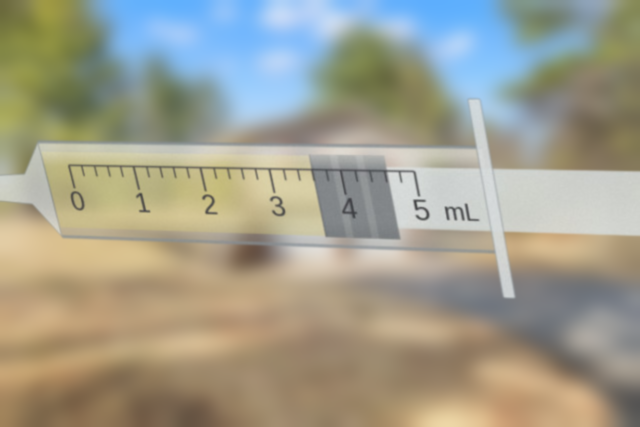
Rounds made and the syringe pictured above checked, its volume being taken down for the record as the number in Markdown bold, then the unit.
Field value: **3.6** mL
